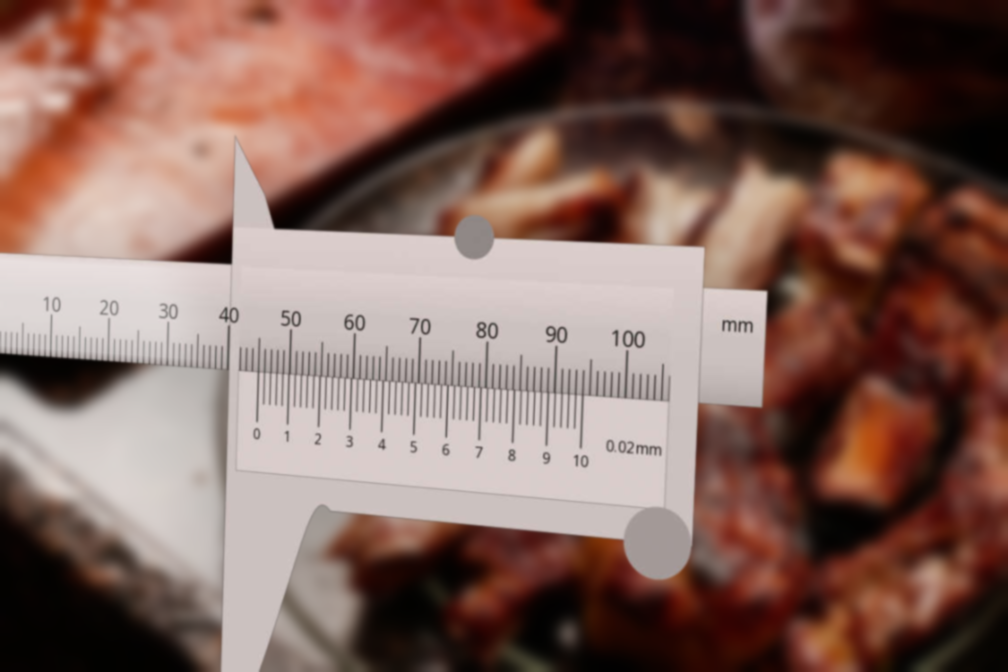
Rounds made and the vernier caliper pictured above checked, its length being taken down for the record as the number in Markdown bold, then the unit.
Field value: **45.0** mm
